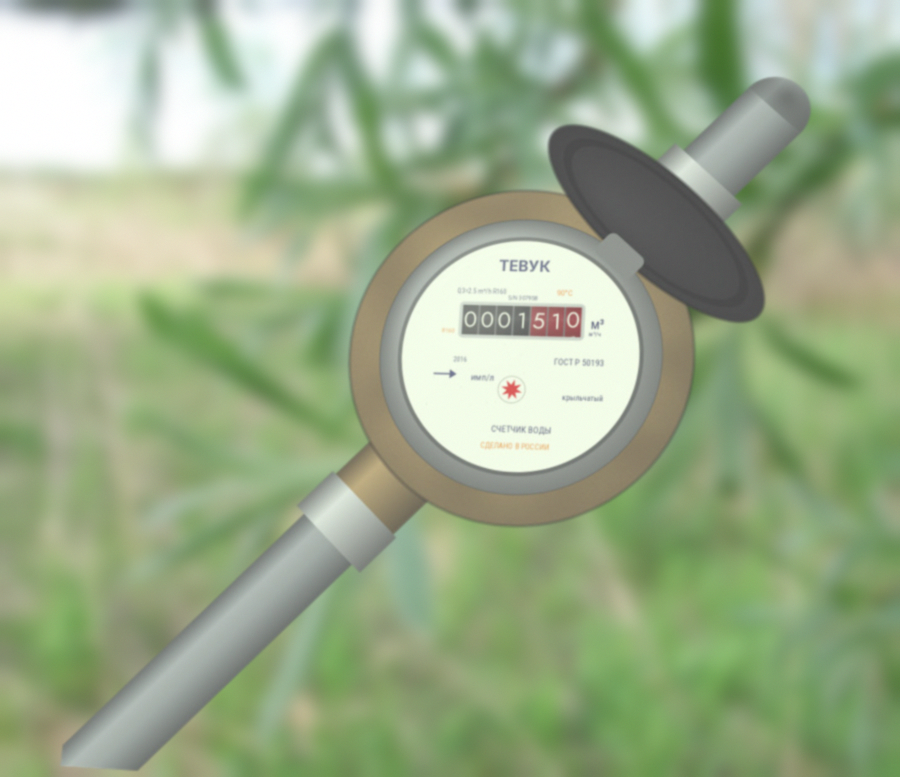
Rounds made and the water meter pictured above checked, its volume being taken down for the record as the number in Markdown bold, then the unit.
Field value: **1.510** m³
